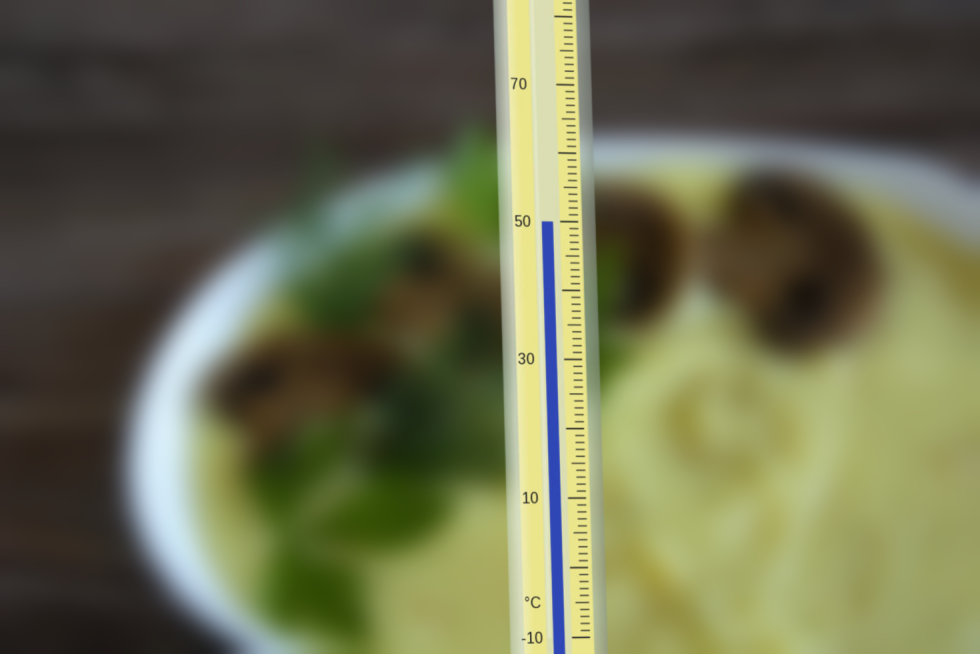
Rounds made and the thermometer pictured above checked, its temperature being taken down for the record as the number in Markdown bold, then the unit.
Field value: **50** °C
